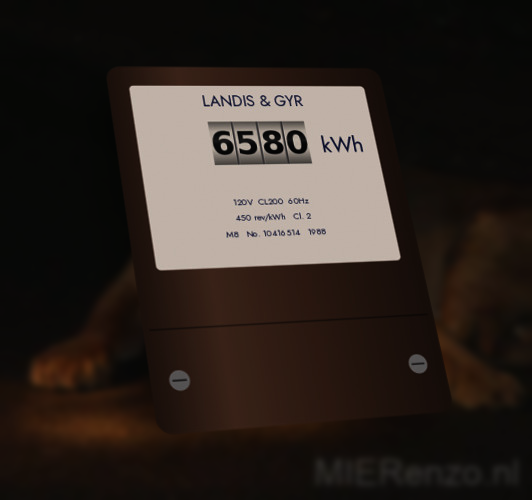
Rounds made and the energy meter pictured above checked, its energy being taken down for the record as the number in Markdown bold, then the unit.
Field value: **6580** kWh
